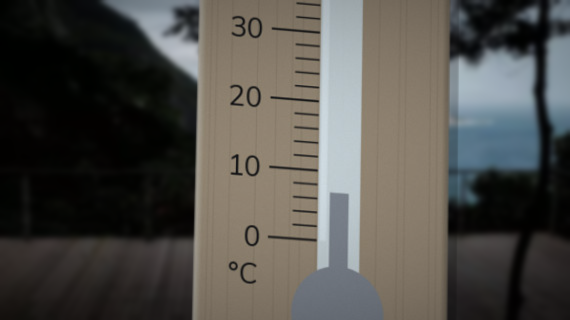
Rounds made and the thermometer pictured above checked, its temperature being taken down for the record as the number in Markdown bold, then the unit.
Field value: **7** °C
